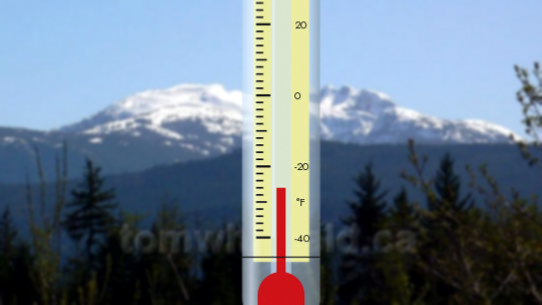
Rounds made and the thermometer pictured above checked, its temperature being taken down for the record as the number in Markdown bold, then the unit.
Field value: **-26** °F
